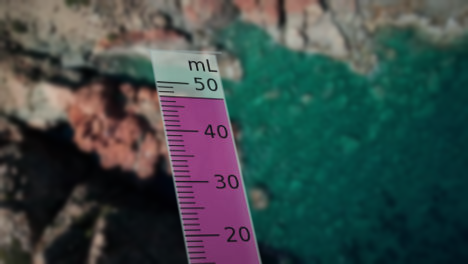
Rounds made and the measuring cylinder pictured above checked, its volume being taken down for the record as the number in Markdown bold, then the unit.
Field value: **47** mL
